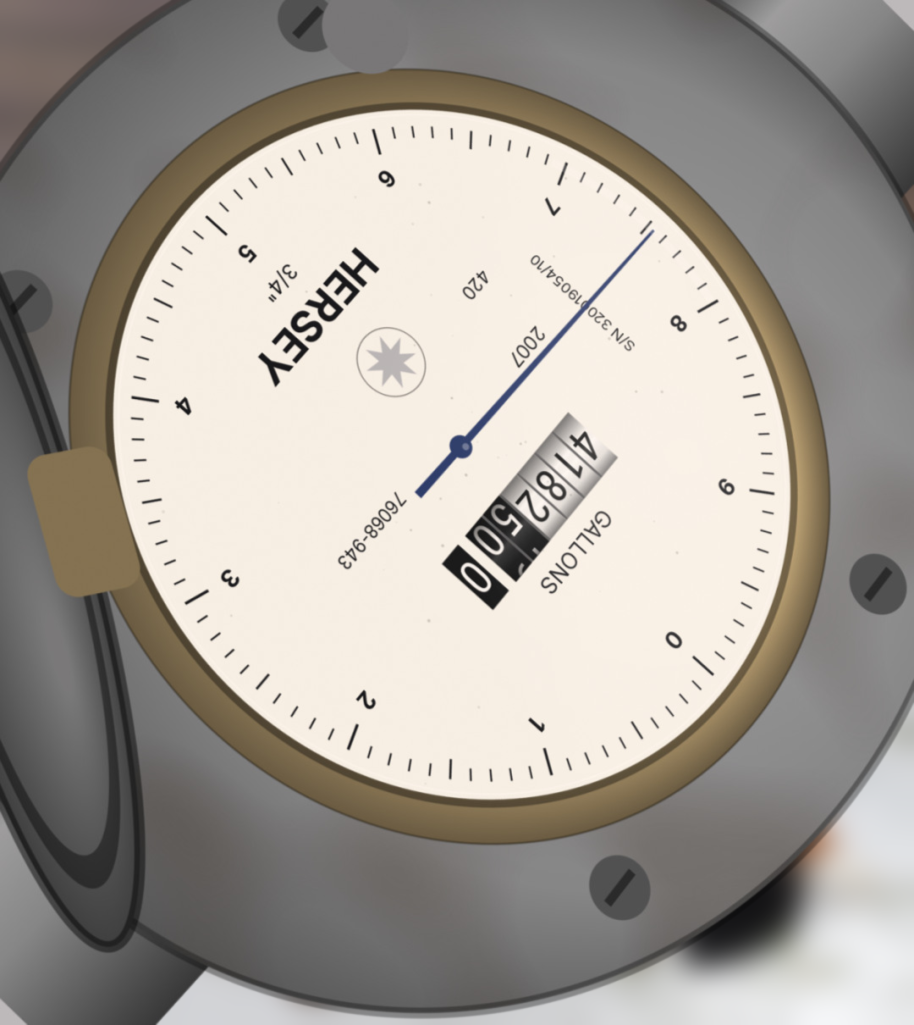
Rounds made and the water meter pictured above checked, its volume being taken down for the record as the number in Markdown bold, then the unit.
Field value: **4182497.5** gal
